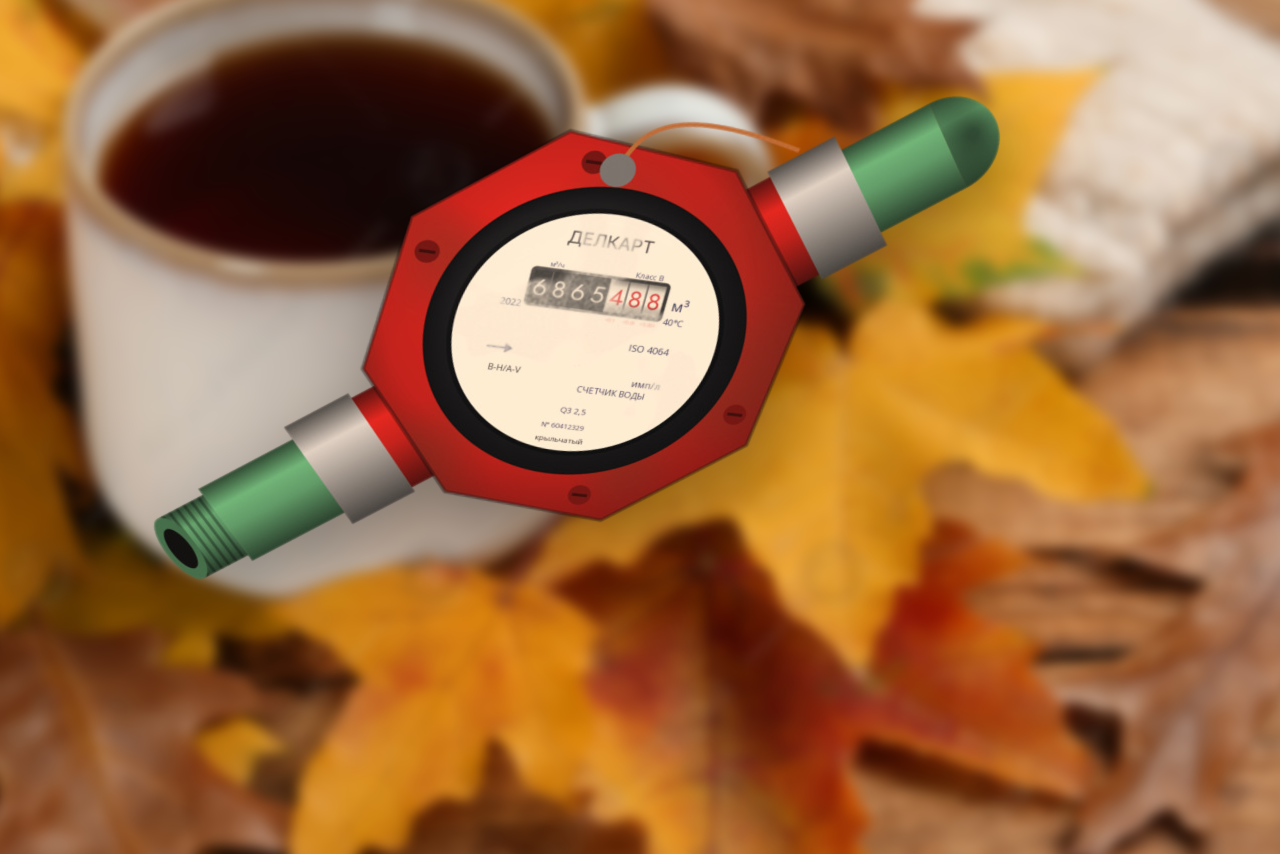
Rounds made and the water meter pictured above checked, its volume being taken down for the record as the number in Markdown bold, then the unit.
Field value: **6865.488** m³
